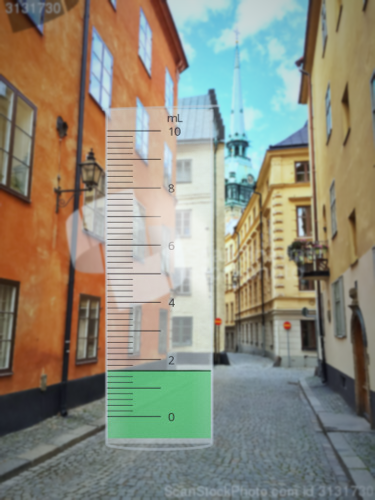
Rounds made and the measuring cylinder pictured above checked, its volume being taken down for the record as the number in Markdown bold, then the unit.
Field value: **1.6** mL
